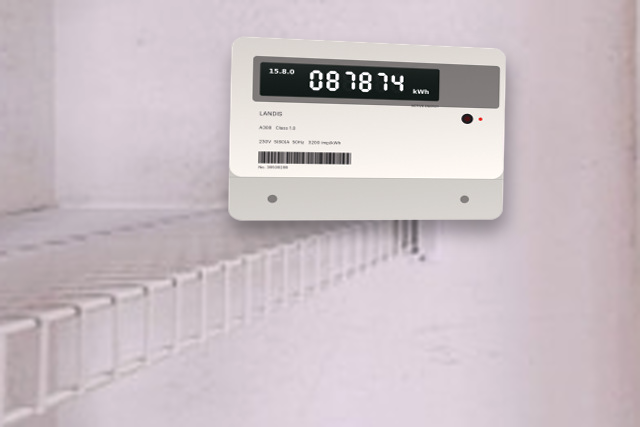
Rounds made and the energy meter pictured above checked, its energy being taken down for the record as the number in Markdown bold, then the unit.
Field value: **87874** kWh
